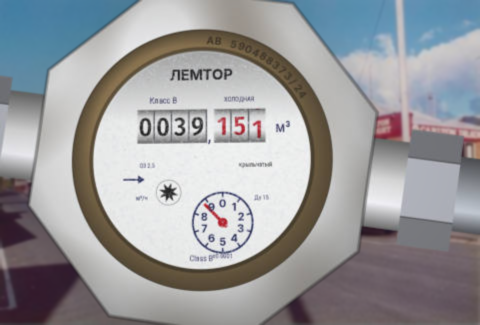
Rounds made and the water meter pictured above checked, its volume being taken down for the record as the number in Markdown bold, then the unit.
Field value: **39.1508** m³
